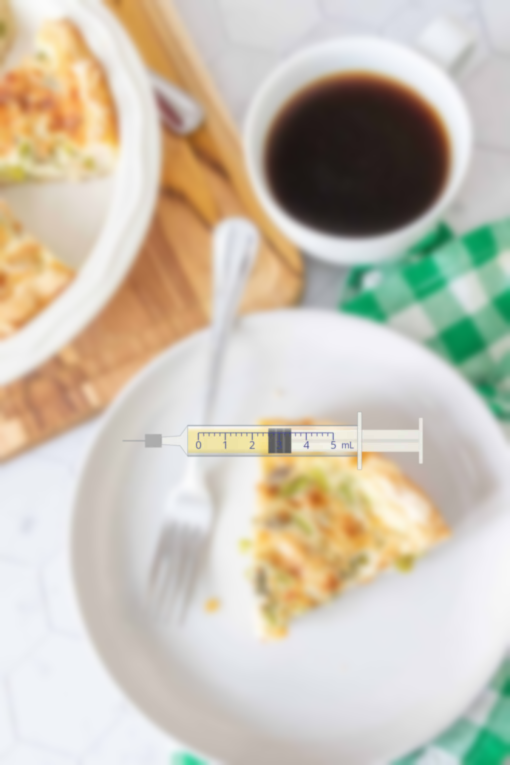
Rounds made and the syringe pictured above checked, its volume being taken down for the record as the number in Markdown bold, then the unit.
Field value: **2.6** mL
